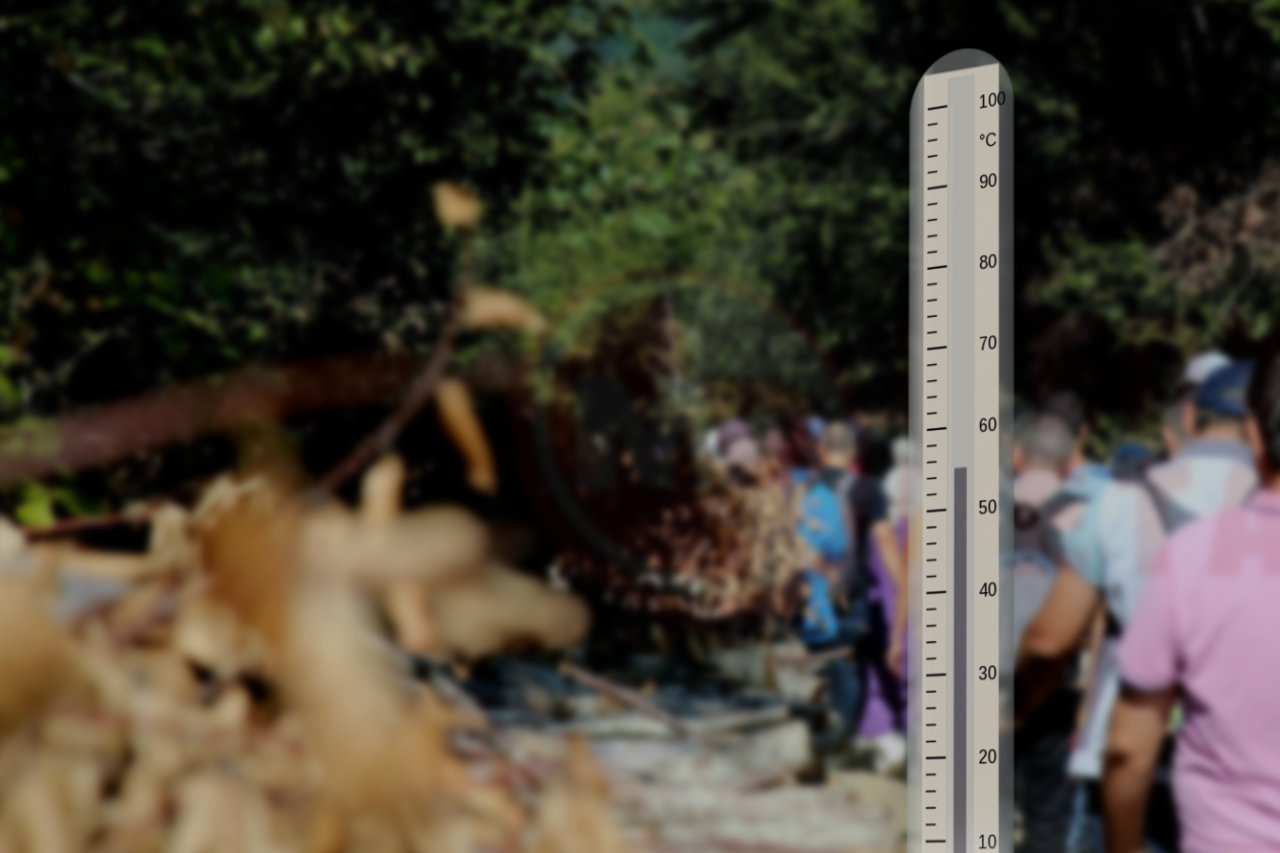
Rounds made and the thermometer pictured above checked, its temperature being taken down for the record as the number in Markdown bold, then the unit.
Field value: **55** °C
